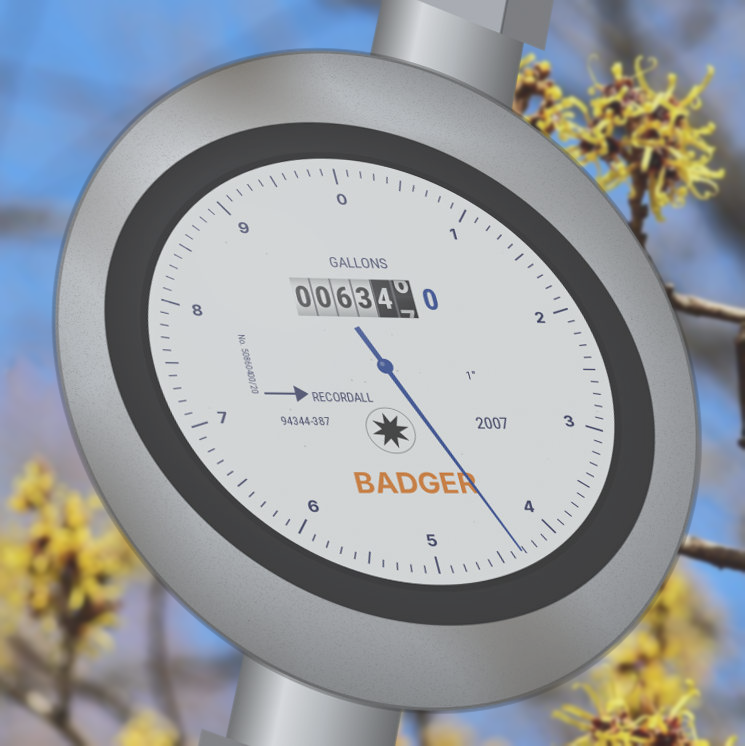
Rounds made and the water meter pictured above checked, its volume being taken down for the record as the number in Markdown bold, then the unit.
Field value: **63464.3** gal
